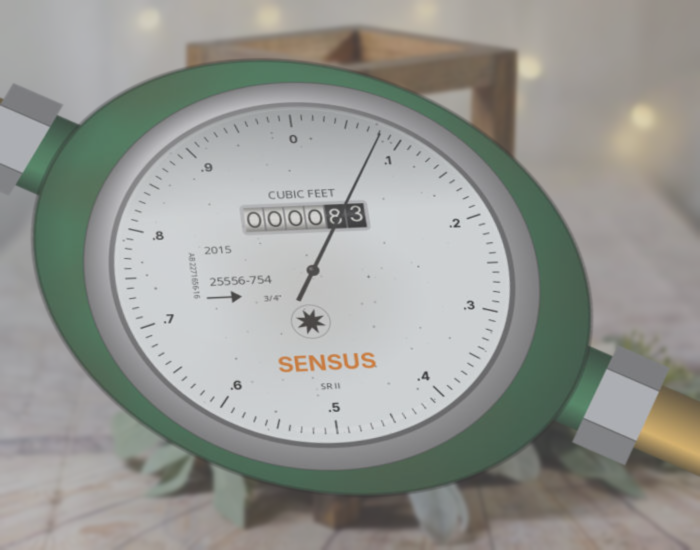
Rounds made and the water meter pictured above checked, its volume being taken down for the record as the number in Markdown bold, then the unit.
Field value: **83.08** ft³
